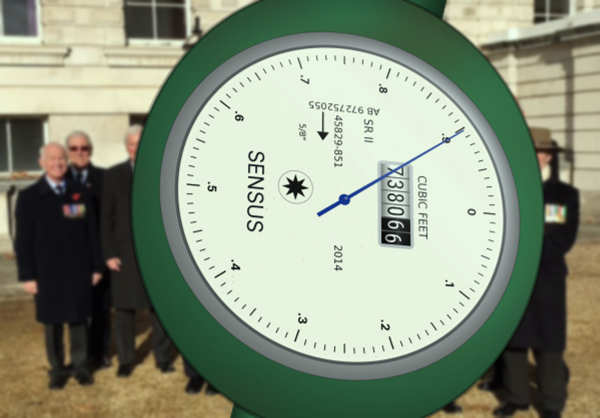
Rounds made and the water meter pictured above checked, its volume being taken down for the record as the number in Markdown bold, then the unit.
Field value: **738065.90** ft³
